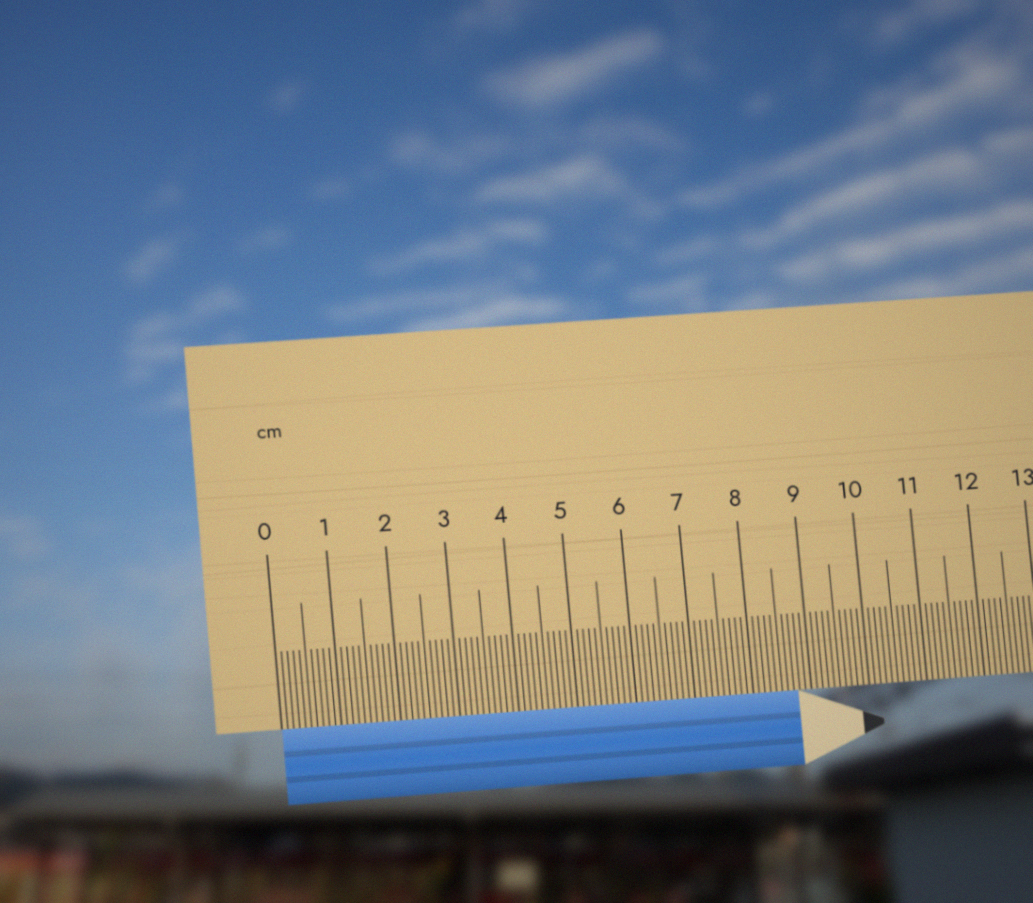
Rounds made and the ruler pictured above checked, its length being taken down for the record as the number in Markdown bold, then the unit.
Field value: **10.2** cm
